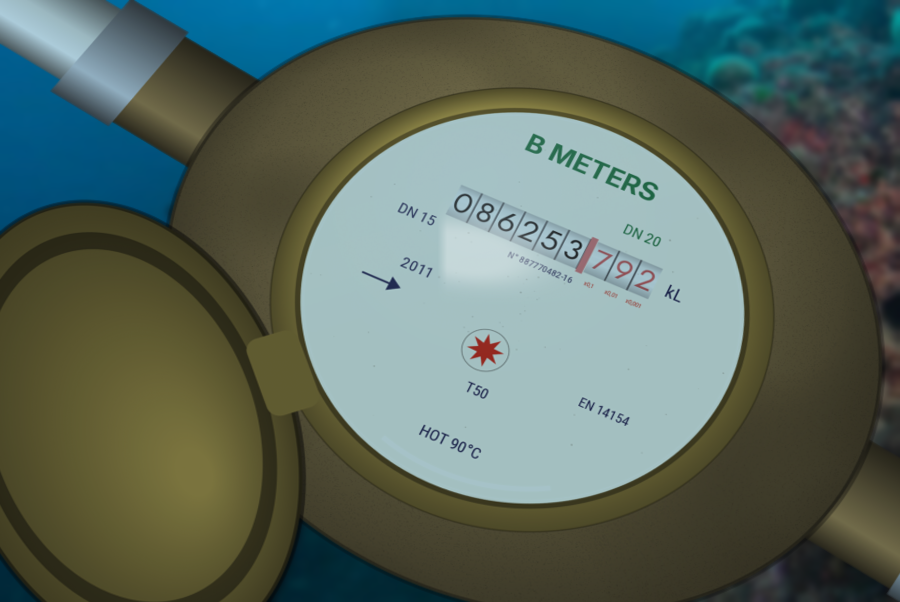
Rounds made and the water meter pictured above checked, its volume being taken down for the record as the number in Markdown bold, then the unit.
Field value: **86253.792** kL
